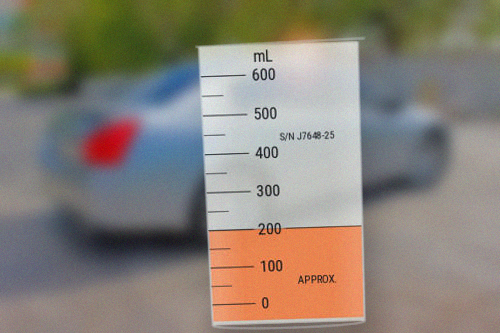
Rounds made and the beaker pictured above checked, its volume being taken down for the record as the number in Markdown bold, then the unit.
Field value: **200** mL
